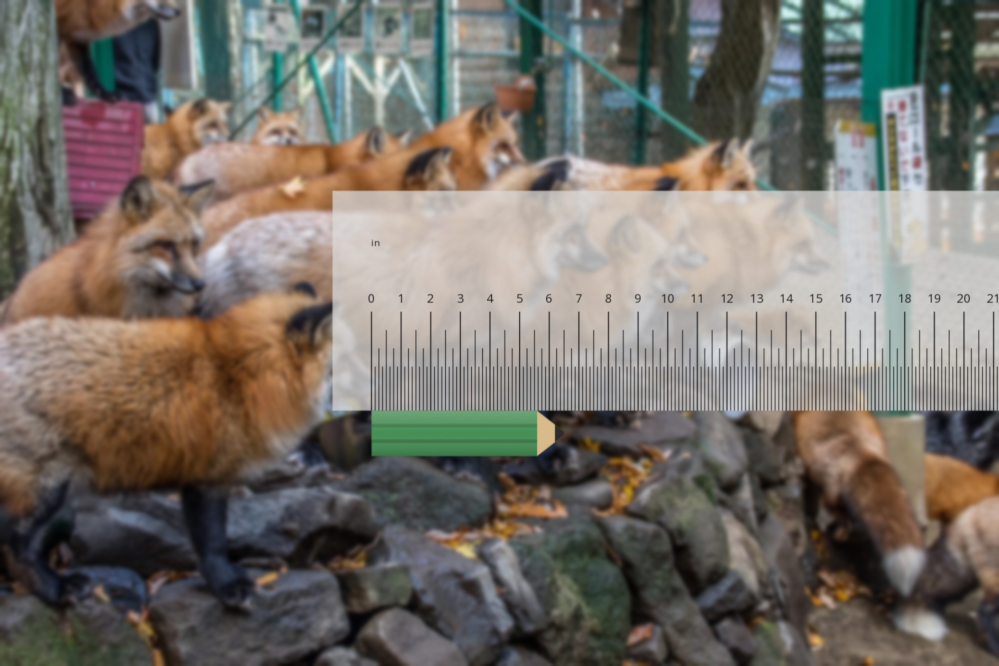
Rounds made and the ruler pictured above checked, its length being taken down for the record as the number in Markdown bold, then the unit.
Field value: **6.5** in
